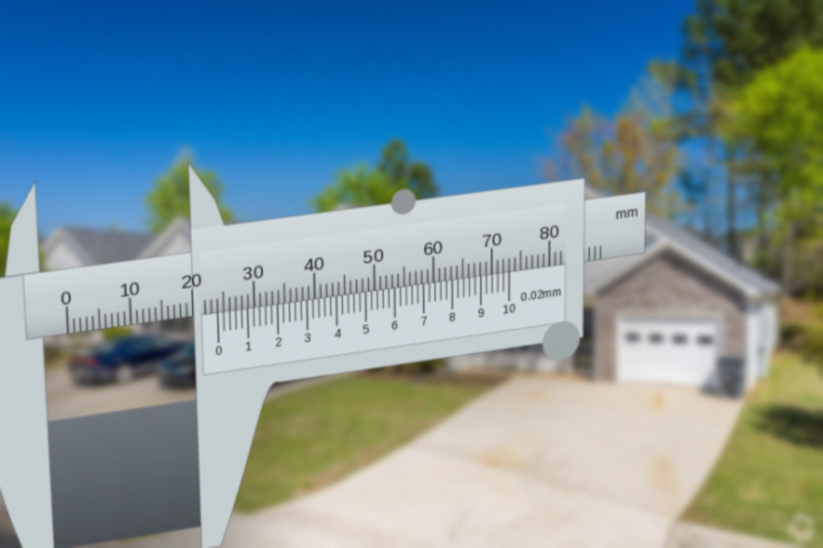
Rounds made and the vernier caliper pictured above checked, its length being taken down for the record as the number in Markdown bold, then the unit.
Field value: **24.0** mm
